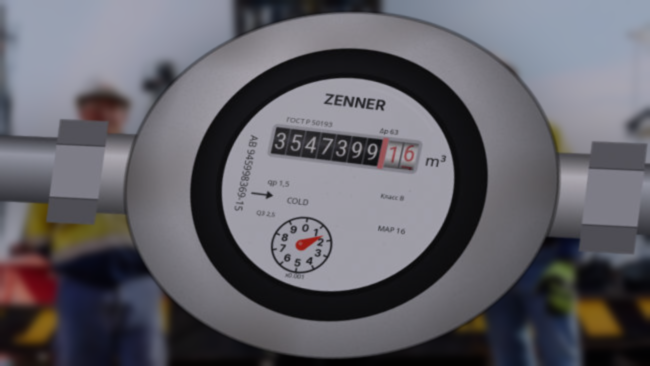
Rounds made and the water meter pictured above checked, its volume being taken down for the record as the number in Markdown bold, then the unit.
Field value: **3547399.161** m³
